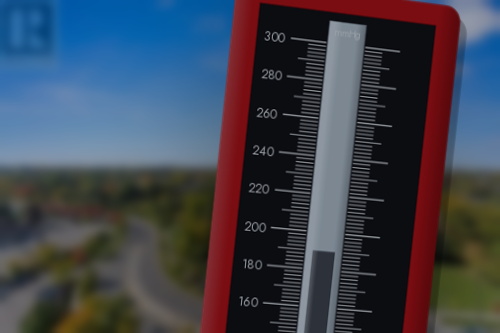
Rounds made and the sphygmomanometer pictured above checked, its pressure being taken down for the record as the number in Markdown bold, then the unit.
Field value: **190** mmHg
